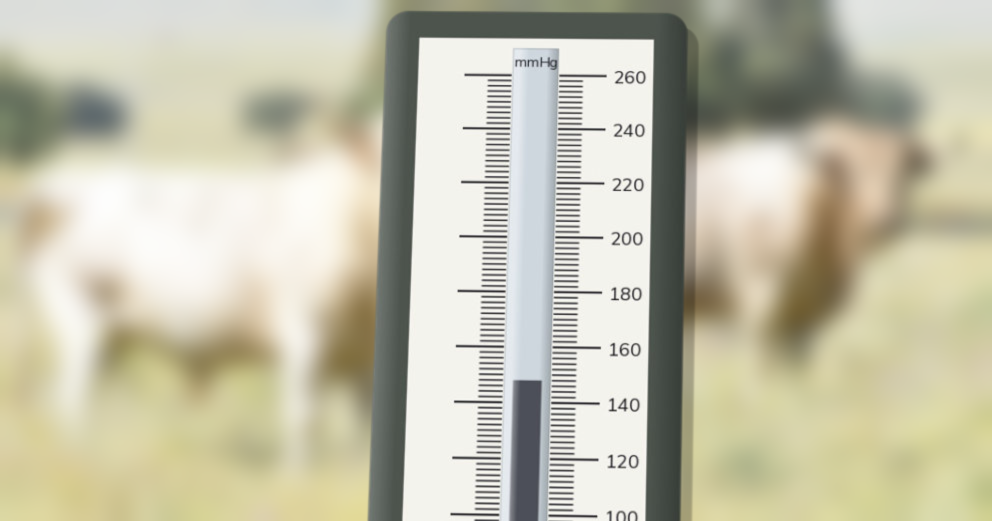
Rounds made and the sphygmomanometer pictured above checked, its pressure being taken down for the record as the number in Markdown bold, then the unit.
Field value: **148** mmHg
